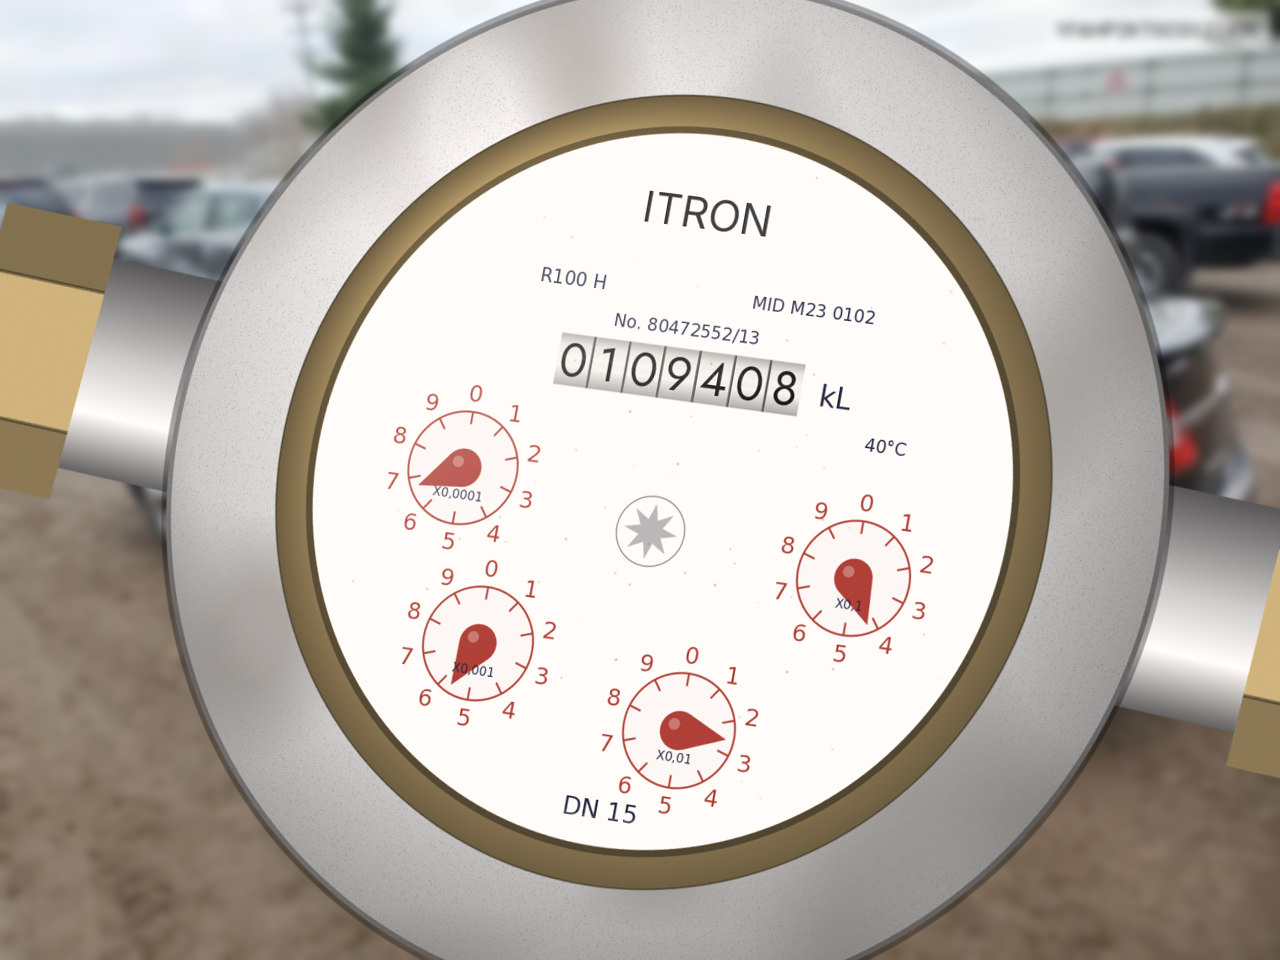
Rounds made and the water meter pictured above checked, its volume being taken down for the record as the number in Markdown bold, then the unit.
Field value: **109408.4256** kL
